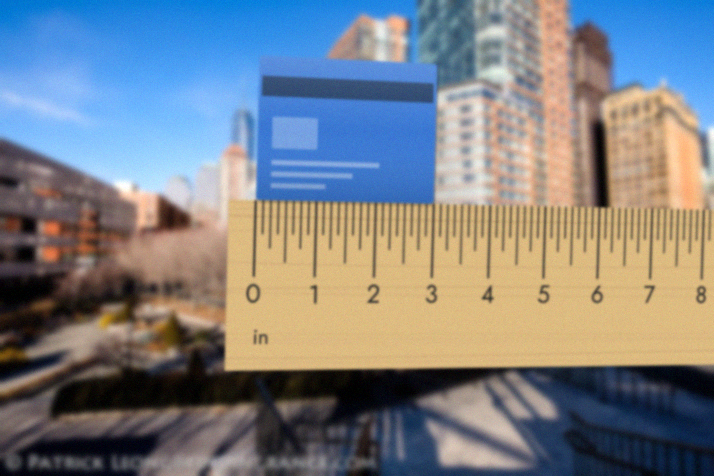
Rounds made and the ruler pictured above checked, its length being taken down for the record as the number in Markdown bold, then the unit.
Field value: **3** in
